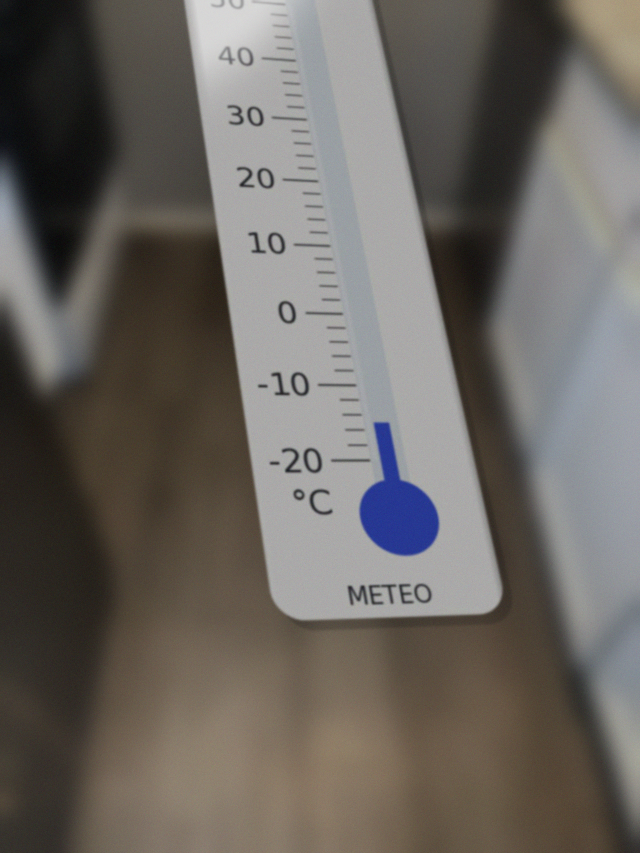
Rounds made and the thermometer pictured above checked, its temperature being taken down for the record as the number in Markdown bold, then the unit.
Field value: **-15** °C
